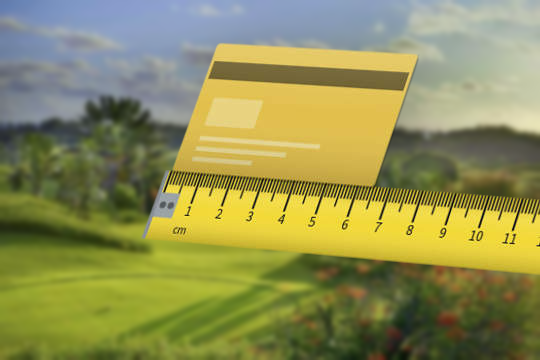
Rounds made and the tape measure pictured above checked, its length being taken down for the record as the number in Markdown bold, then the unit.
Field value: **6.5** cm
